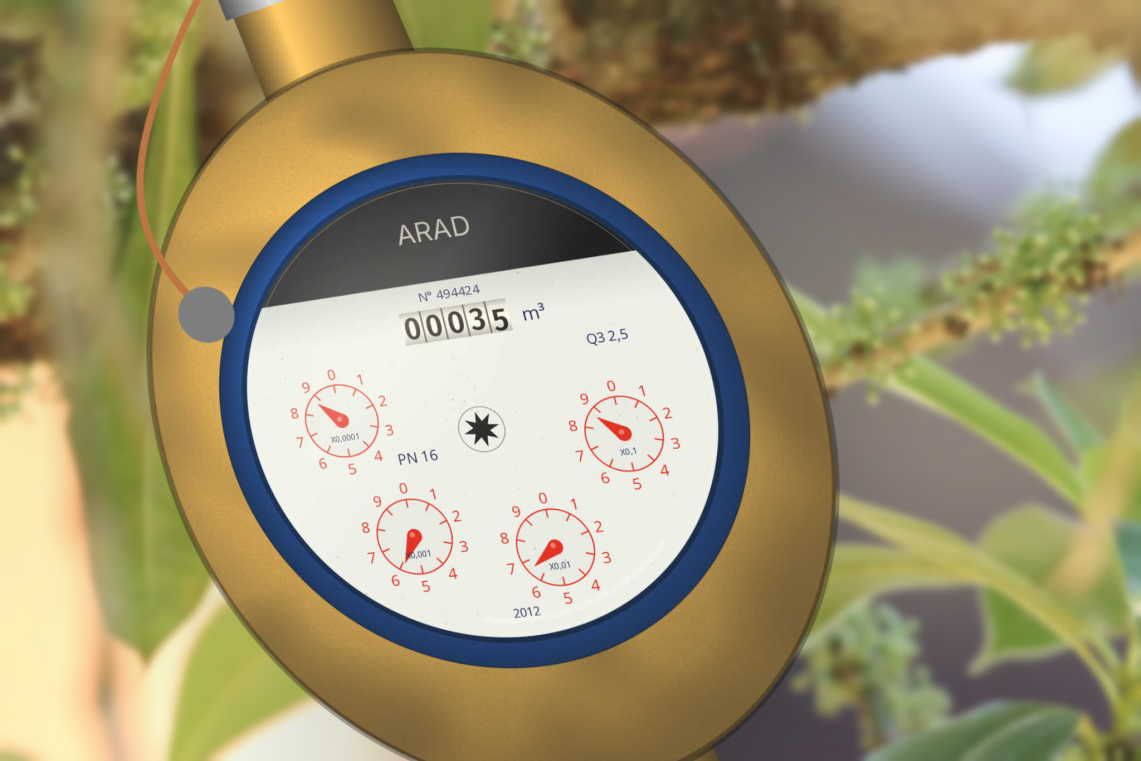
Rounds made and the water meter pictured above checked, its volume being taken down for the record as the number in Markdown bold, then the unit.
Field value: **34.8658** m³
